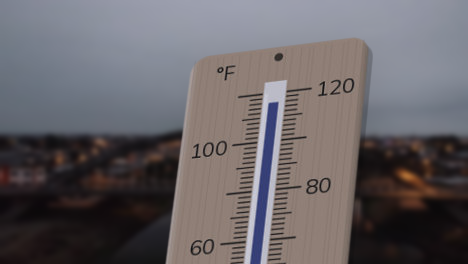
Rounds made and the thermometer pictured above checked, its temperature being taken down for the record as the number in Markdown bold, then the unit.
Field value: **116** °F
